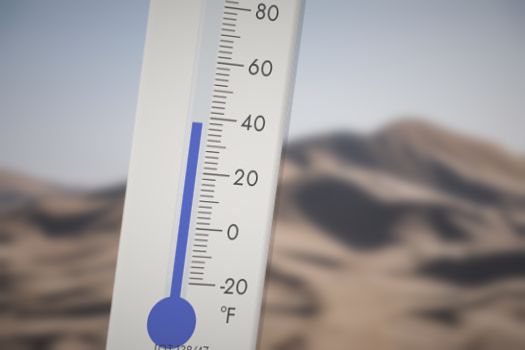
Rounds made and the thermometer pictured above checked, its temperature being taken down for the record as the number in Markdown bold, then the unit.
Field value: **38** °F
